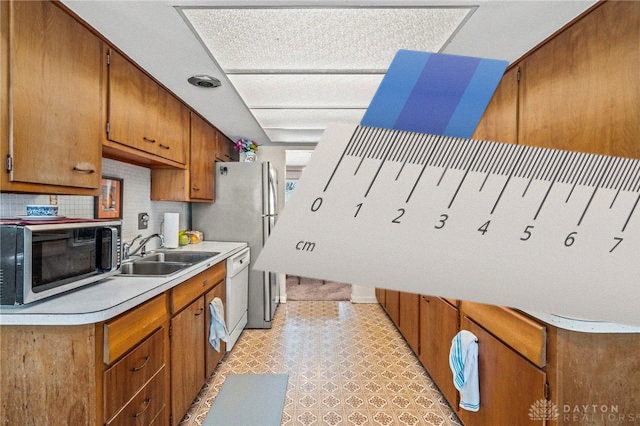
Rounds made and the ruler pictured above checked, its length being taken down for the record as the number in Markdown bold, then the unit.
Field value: **2.7** cm
